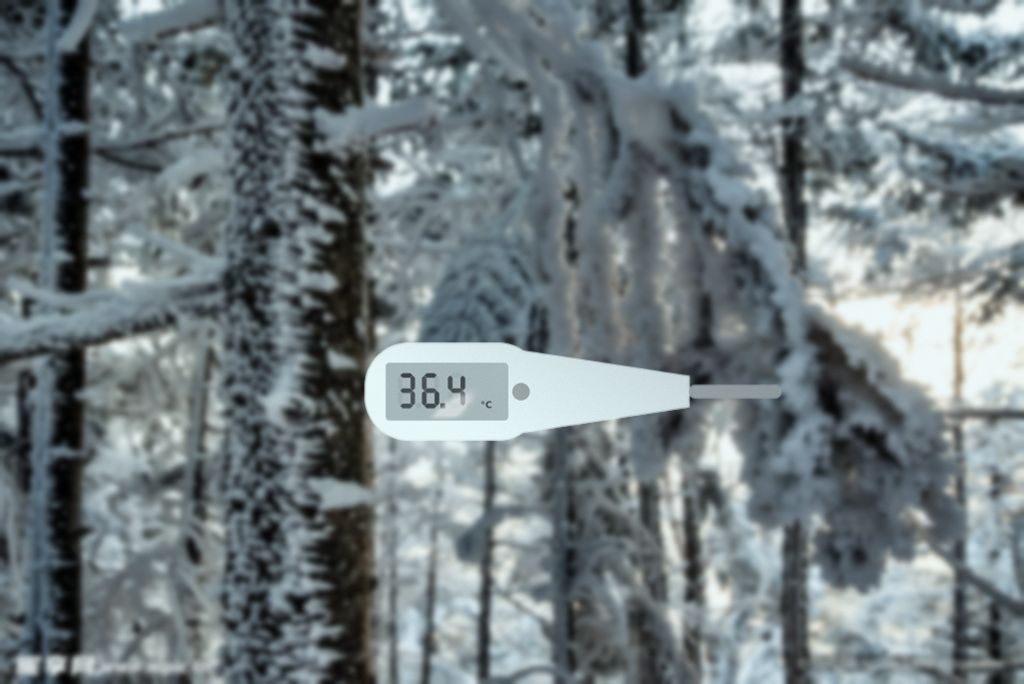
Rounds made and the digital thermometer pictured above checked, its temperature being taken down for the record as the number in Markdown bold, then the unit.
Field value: **36.4** °C
